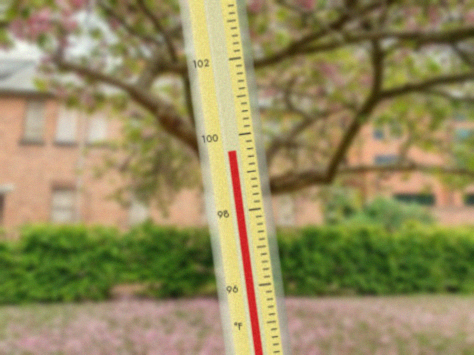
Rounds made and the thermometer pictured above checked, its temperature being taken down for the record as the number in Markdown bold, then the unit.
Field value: **99.6** °F
